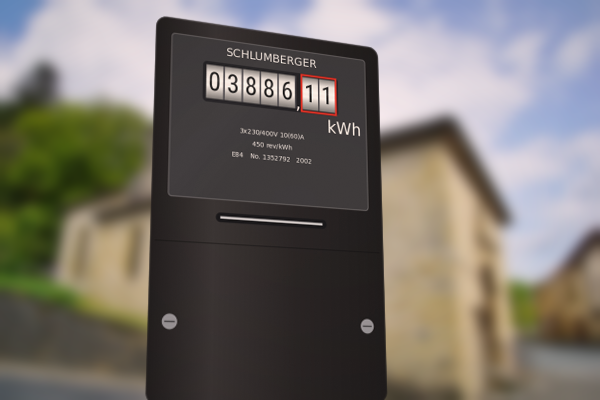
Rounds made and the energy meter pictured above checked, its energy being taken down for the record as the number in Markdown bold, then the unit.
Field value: **3886.11** kWh
